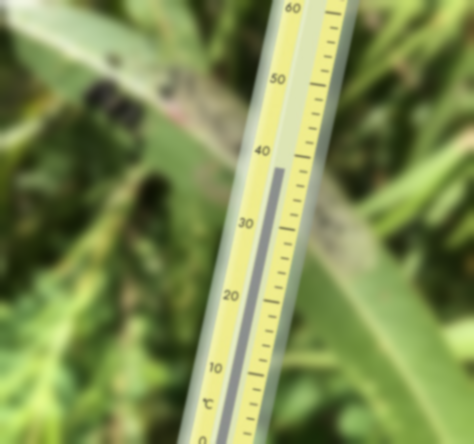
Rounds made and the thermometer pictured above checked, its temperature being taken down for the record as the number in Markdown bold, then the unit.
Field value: **38** °C
